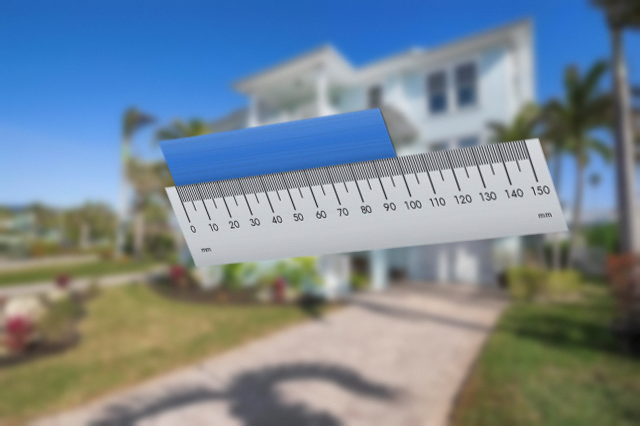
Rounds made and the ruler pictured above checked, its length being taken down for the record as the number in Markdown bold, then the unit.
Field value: **100** mm
